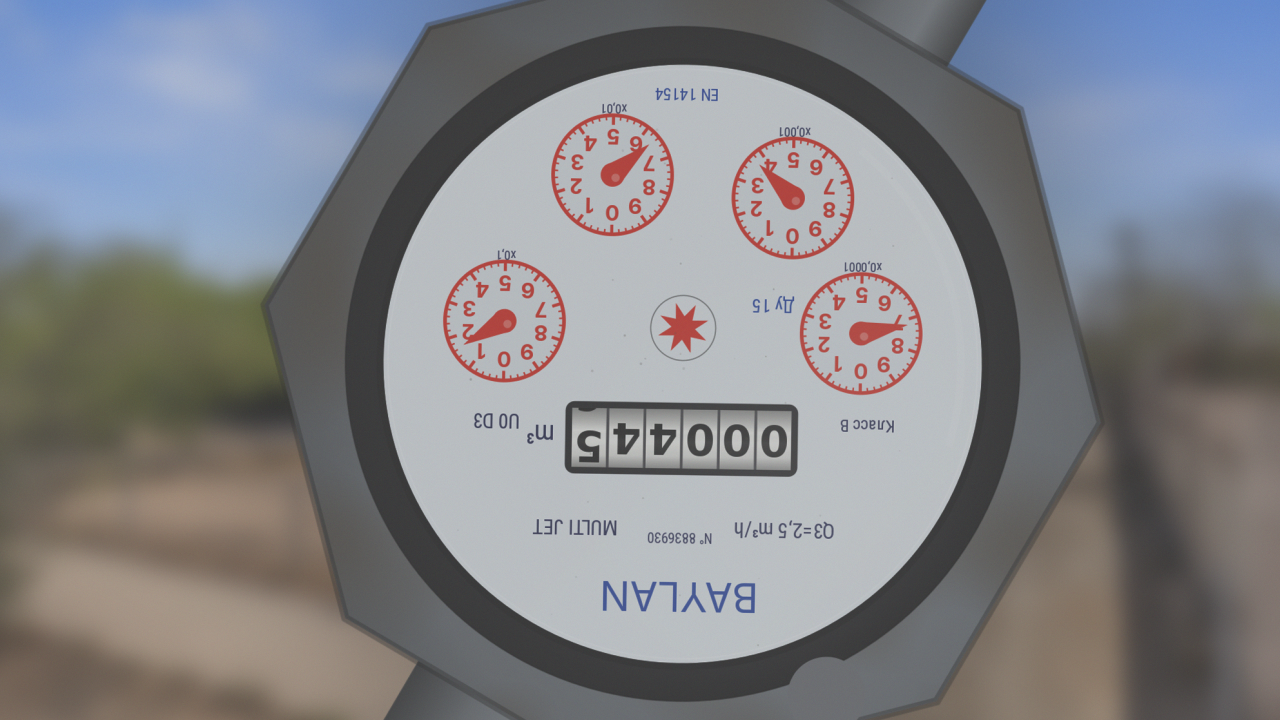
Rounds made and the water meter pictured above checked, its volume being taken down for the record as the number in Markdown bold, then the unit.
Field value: **445.1637** m³
